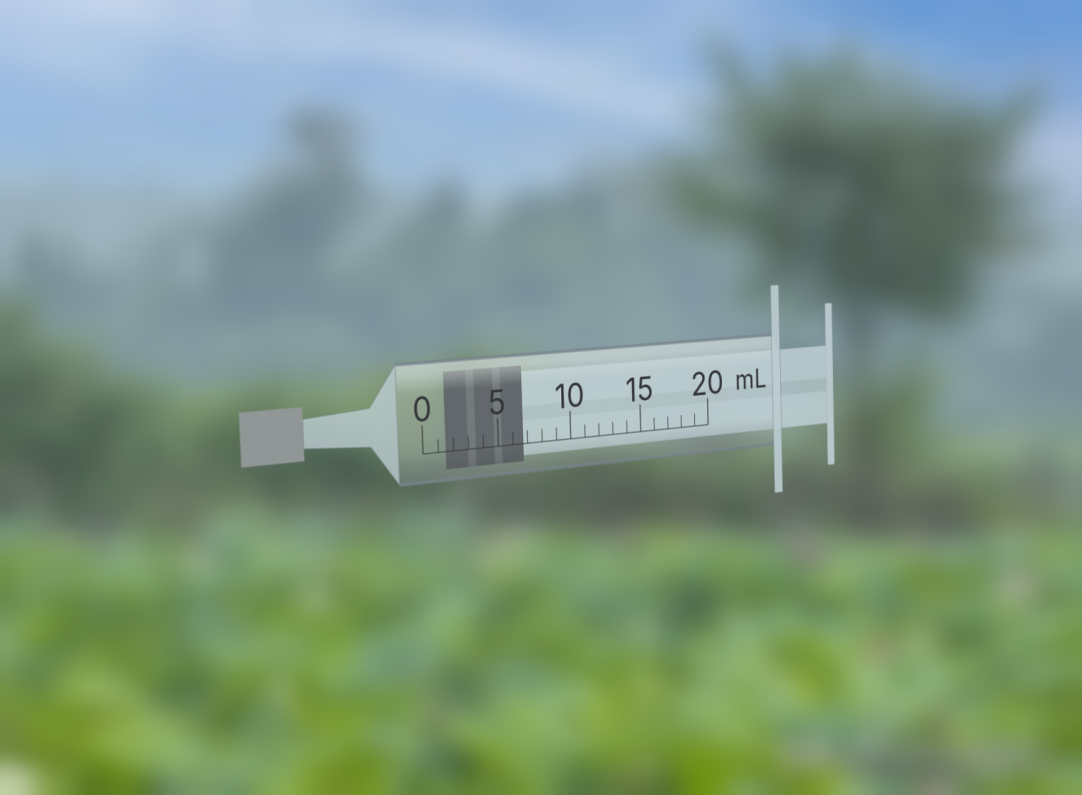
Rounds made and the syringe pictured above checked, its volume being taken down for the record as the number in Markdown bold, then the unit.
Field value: **1.5** mL
